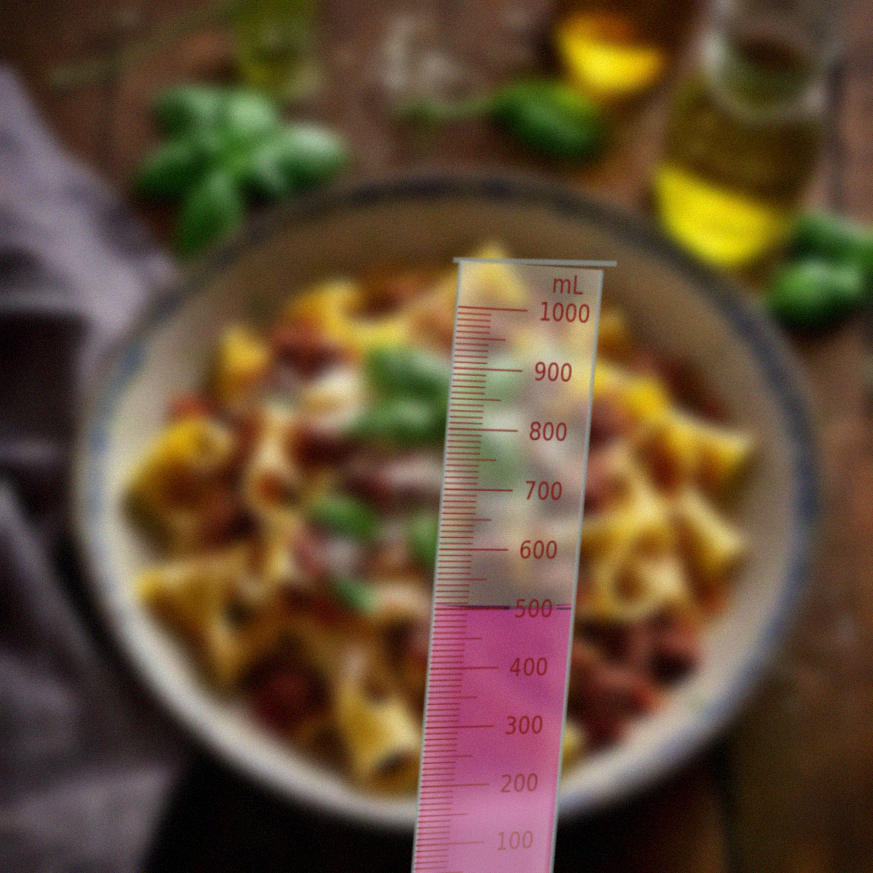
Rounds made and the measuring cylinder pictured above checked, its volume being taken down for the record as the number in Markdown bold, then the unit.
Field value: **500** mL
